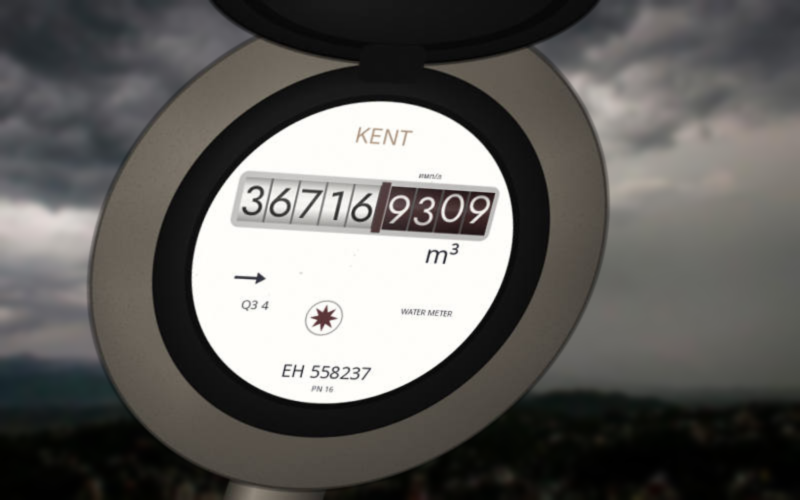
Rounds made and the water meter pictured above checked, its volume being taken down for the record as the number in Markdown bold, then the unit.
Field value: **36716.9309** m³
